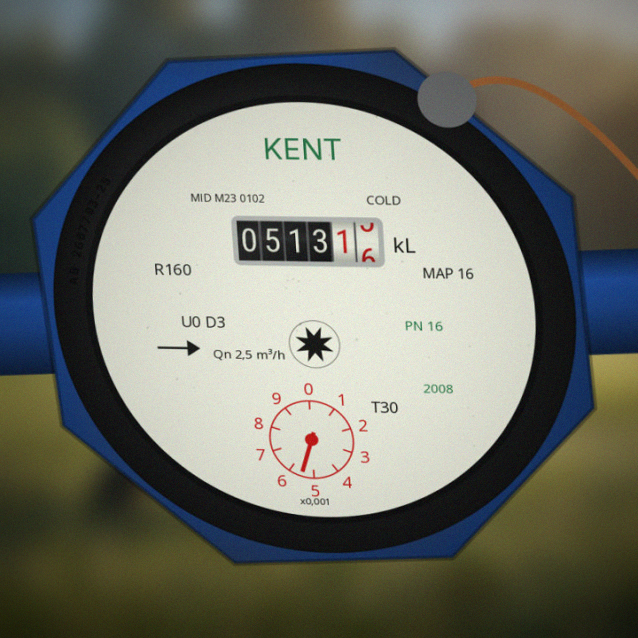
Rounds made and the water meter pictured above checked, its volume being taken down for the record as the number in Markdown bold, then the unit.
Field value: **513.155** kL
